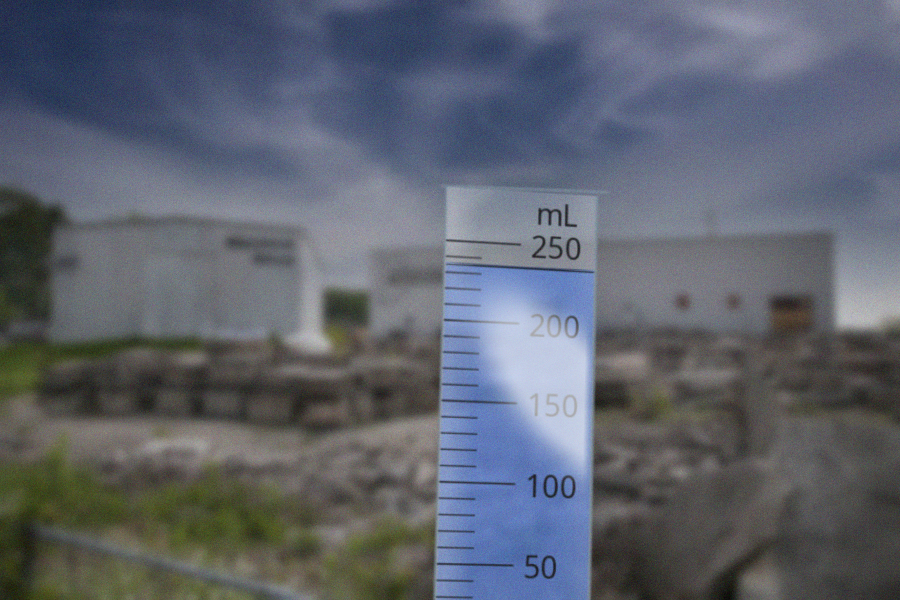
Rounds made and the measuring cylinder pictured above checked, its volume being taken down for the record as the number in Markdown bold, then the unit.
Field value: **235** mL
